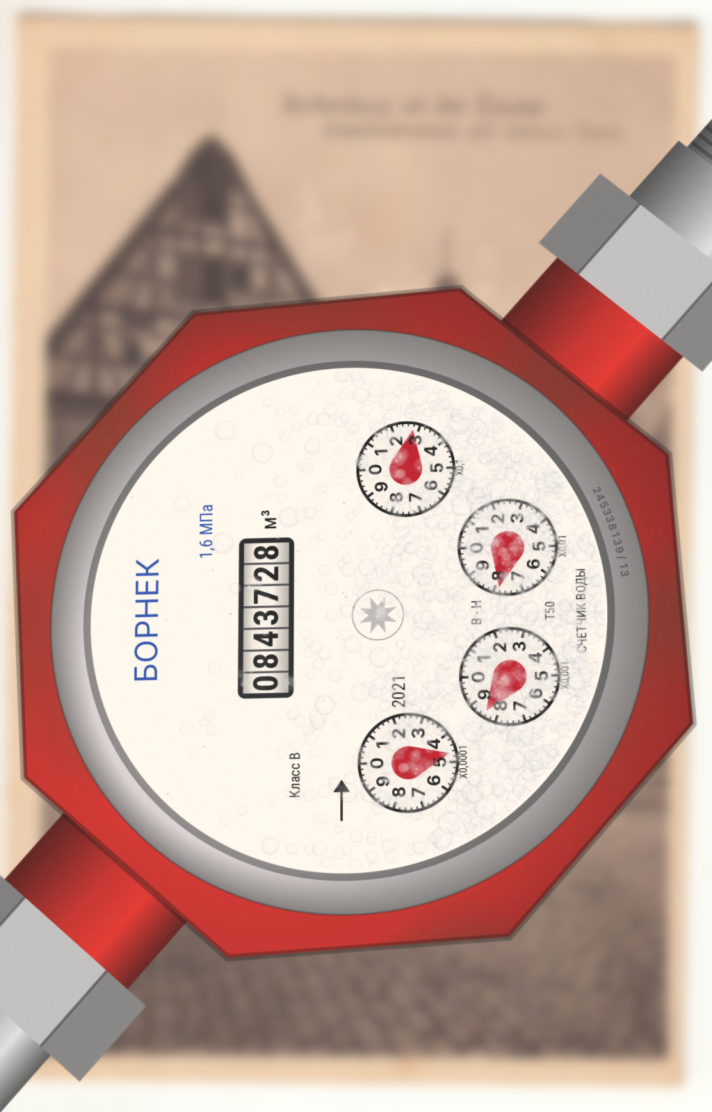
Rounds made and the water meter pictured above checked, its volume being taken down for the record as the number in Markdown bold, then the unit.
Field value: **843728.2784** m³
